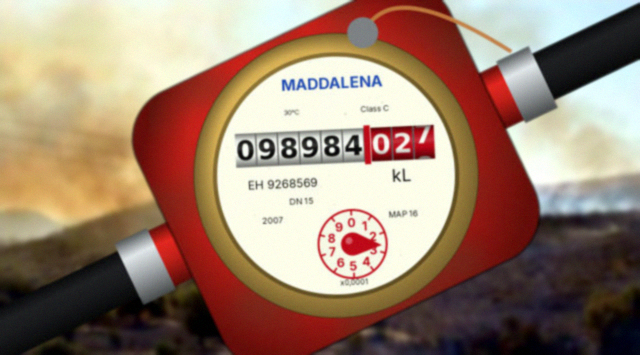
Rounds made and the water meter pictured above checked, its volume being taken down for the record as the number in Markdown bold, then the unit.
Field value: **98984.0272** kL
